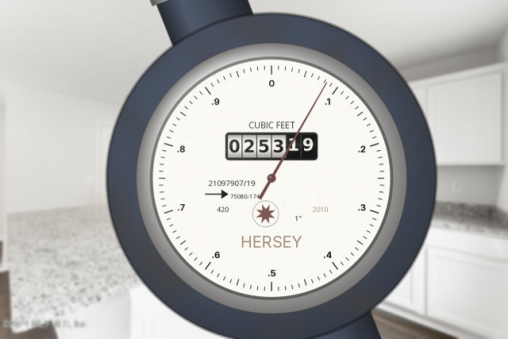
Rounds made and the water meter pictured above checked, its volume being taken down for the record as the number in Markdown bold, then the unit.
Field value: **25319.08** ft³
